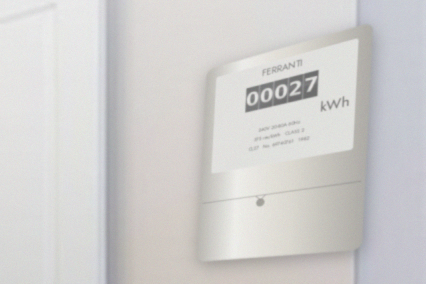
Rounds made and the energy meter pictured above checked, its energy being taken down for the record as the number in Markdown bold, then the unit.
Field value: **27** kWh
